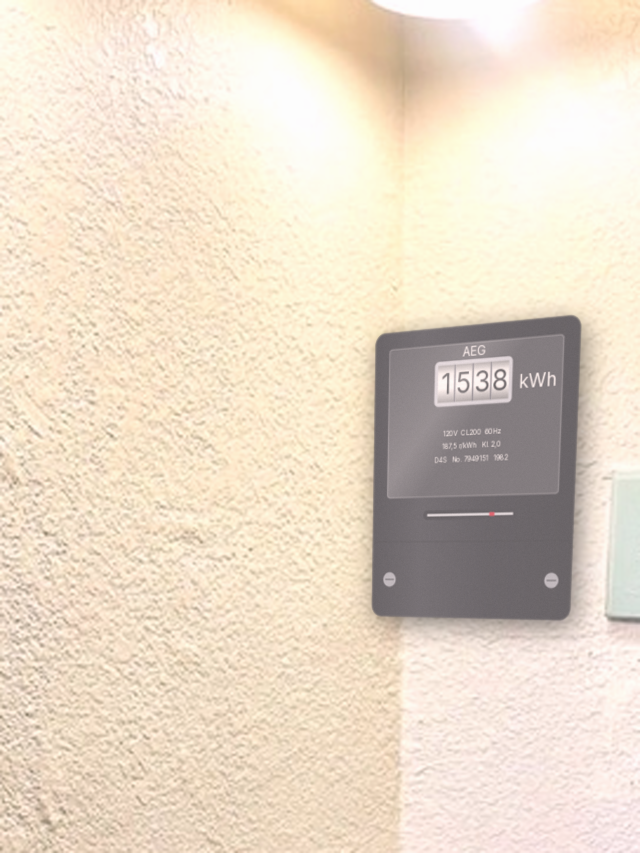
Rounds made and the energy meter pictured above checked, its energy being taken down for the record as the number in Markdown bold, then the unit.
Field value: **1538** kWh
